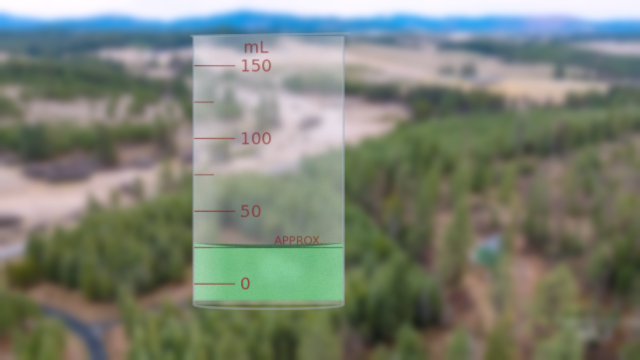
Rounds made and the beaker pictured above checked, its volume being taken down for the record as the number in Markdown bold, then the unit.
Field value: **25** mL
